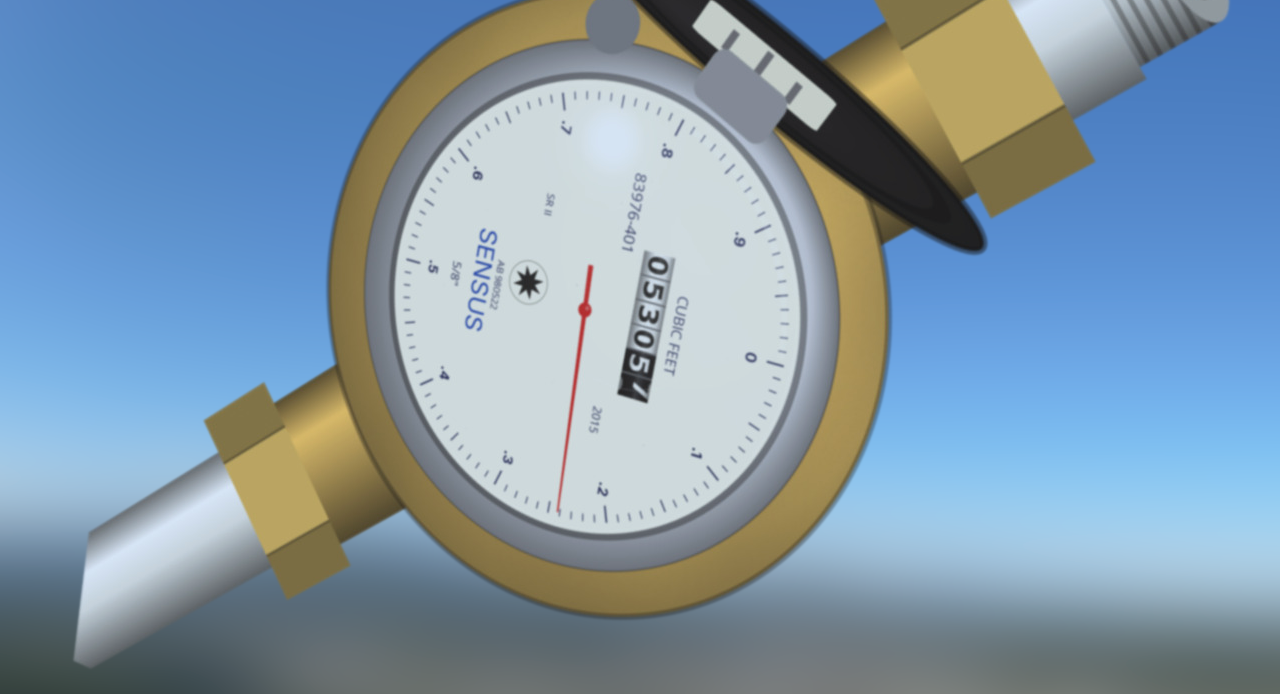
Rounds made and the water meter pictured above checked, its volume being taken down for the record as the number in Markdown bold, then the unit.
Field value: **53057.24** ft³
